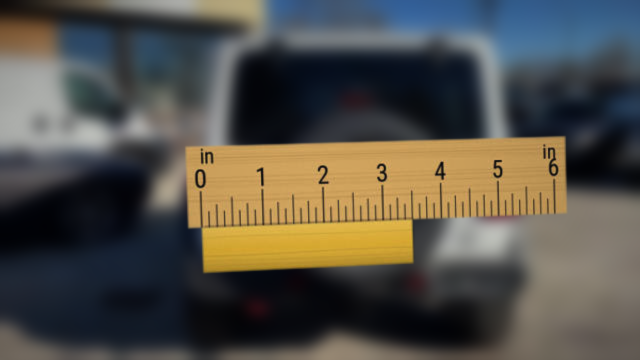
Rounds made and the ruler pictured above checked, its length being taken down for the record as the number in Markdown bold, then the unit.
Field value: **3.5** in
